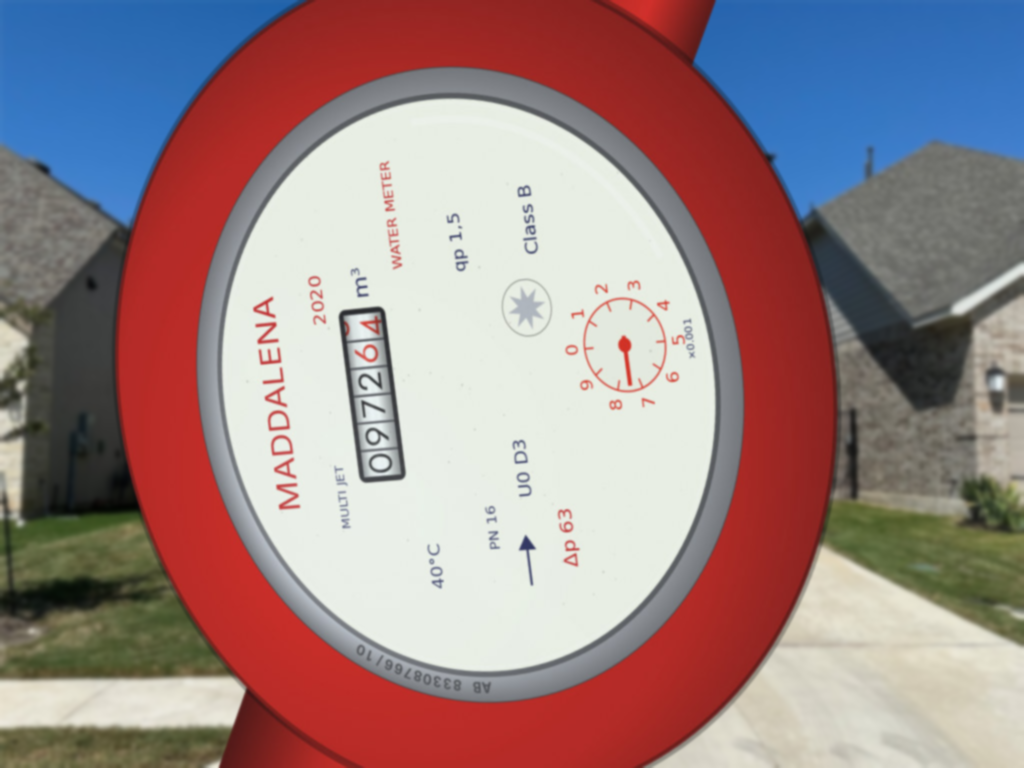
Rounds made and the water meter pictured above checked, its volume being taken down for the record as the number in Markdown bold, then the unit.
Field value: **972.637** m³
